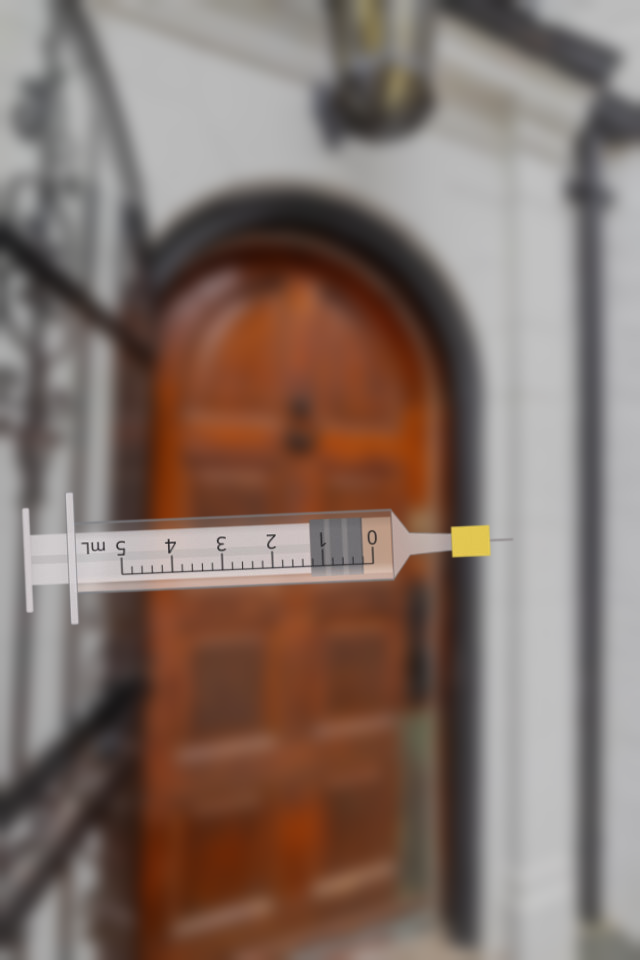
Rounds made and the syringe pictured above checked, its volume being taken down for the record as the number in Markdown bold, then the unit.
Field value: **0.2** mL
